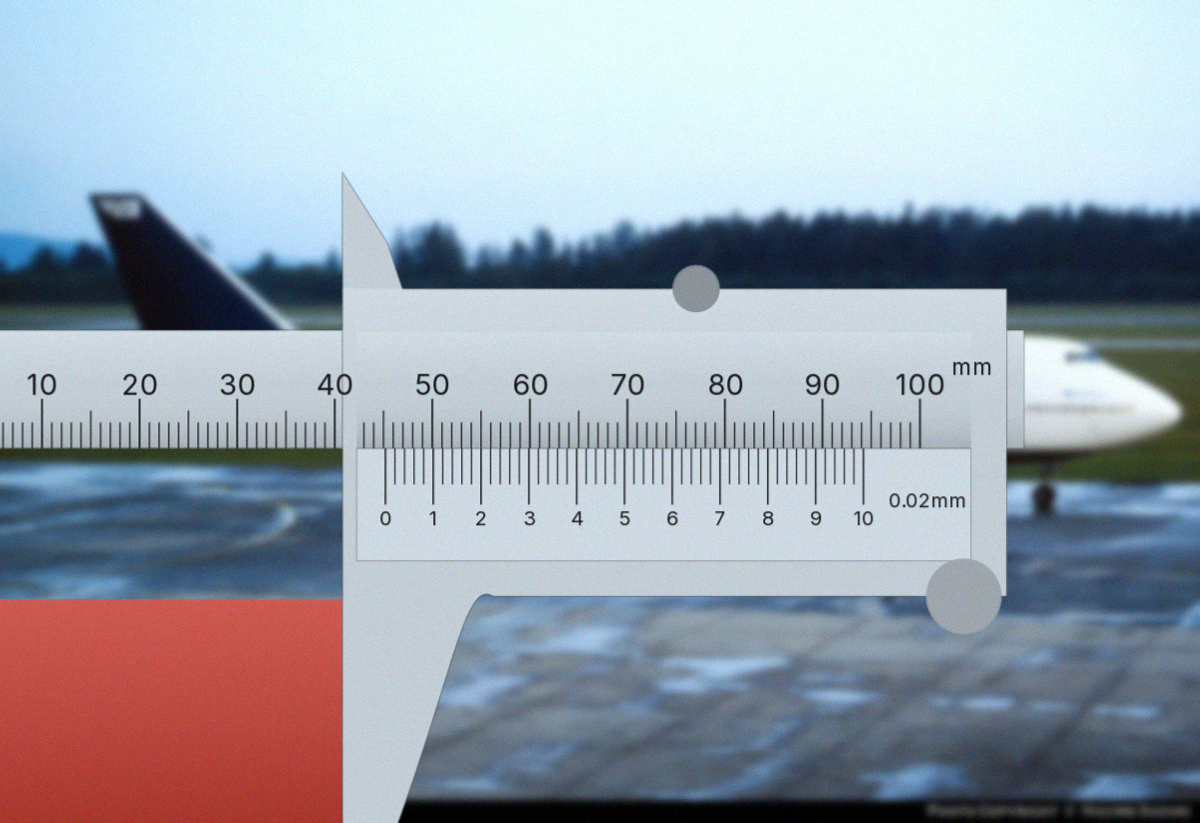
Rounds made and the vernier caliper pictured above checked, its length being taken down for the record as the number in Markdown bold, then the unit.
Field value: **45.2** mm
